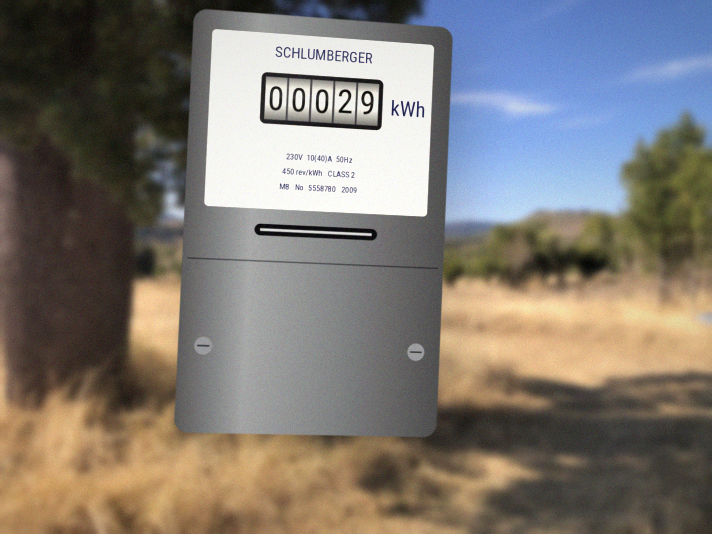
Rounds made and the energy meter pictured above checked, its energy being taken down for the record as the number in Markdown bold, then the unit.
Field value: **29** kWh
